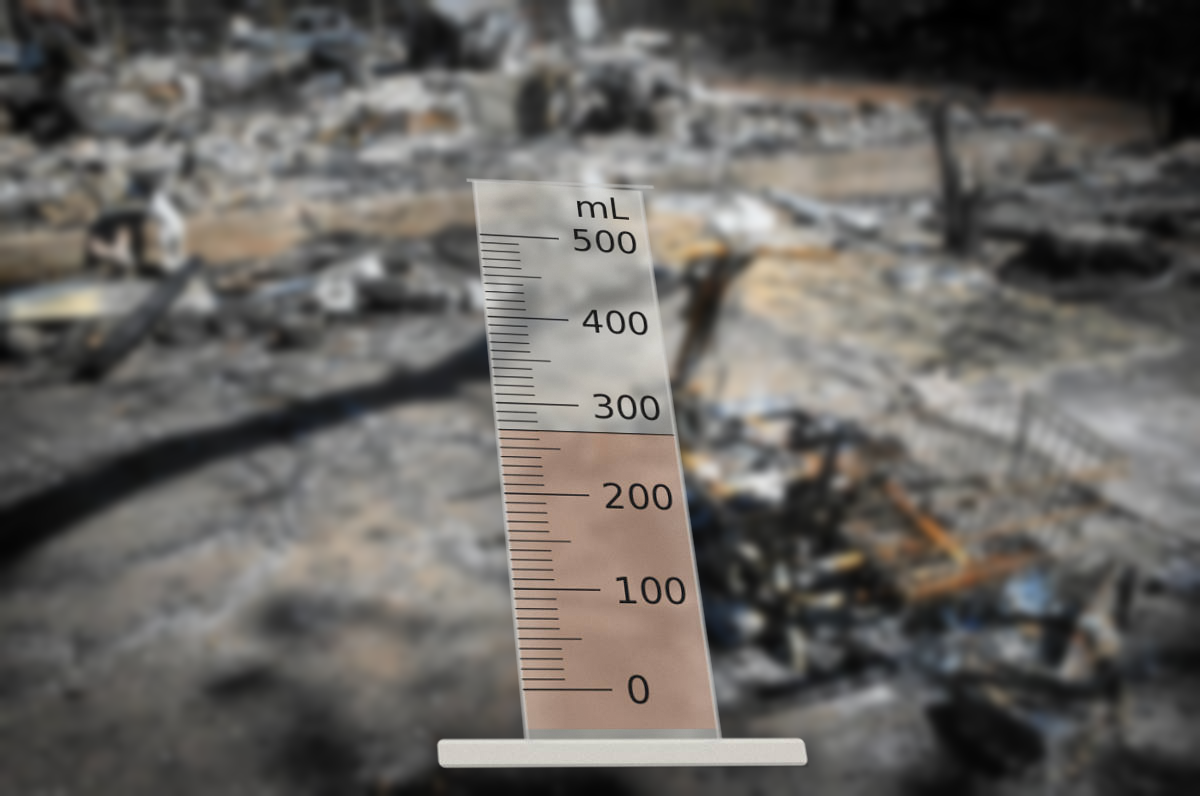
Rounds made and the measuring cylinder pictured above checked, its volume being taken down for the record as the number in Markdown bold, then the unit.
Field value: **270** mL
